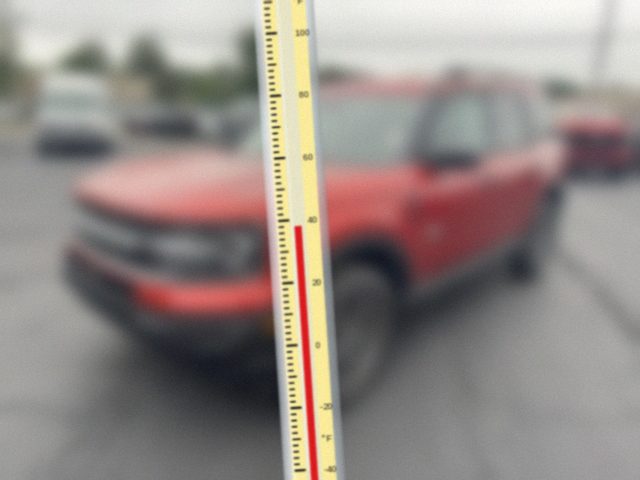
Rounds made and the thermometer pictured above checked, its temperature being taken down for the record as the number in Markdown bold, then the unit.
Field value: **38** °F
